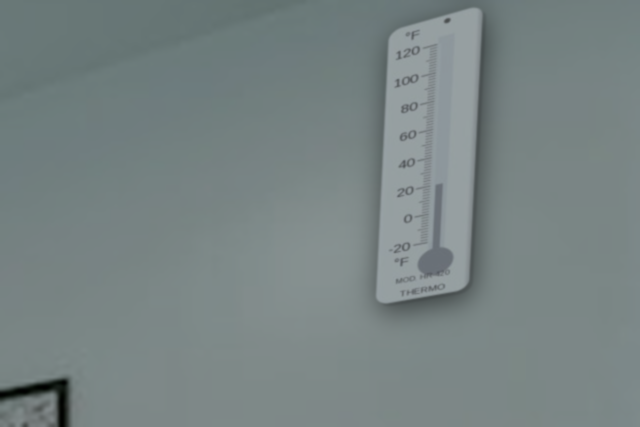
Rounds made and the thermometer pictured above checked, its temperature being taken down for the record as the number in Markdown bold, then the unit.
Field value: **20** °F
